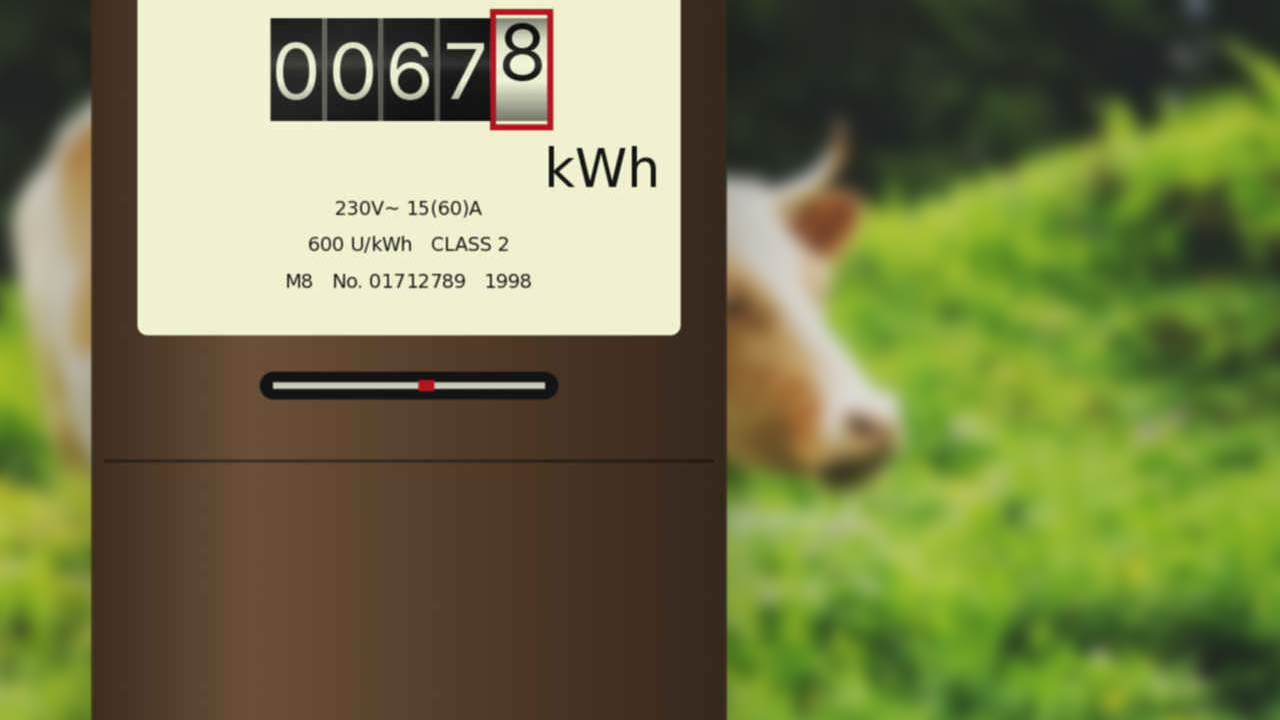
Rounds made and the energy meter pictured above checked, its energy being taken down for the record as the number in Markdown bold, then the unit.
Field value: **67.8** kWh
